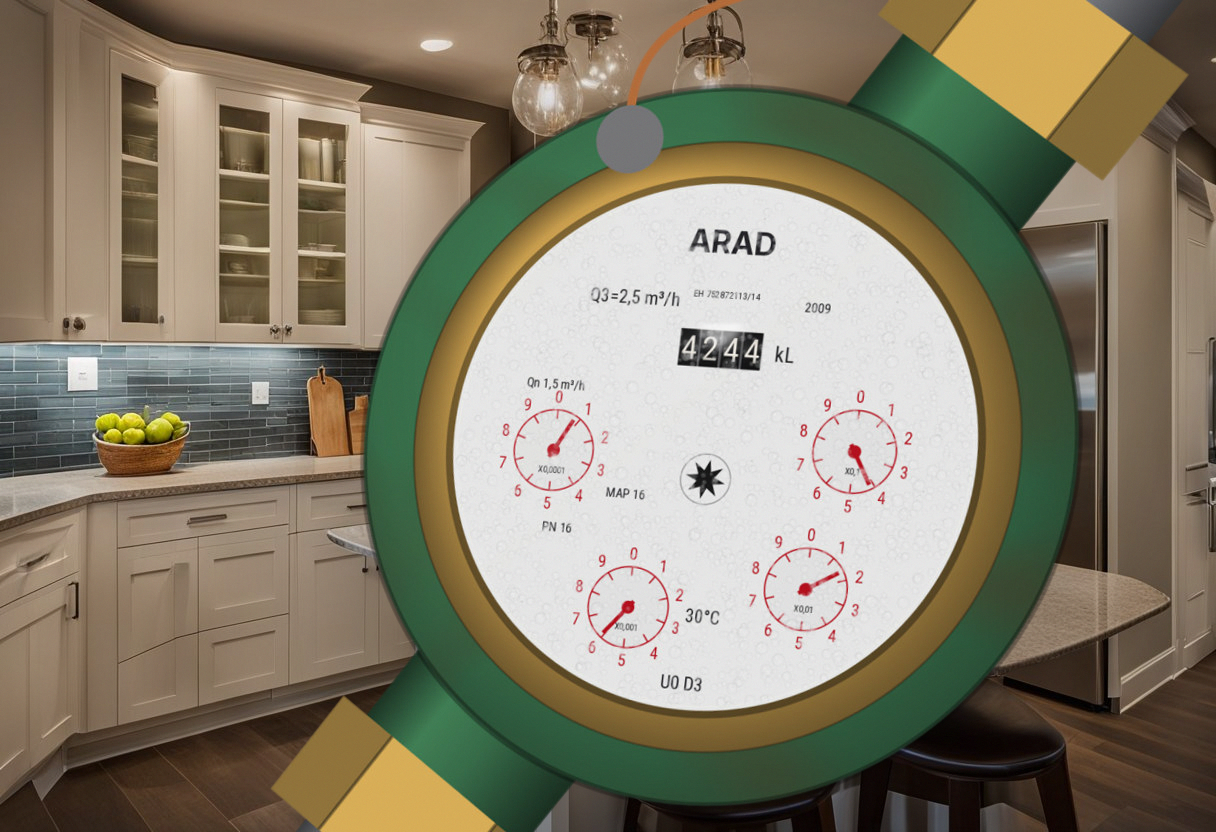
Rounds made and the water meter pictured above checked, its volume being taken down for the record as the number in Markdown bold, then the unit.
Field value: **4244.4160** kL
